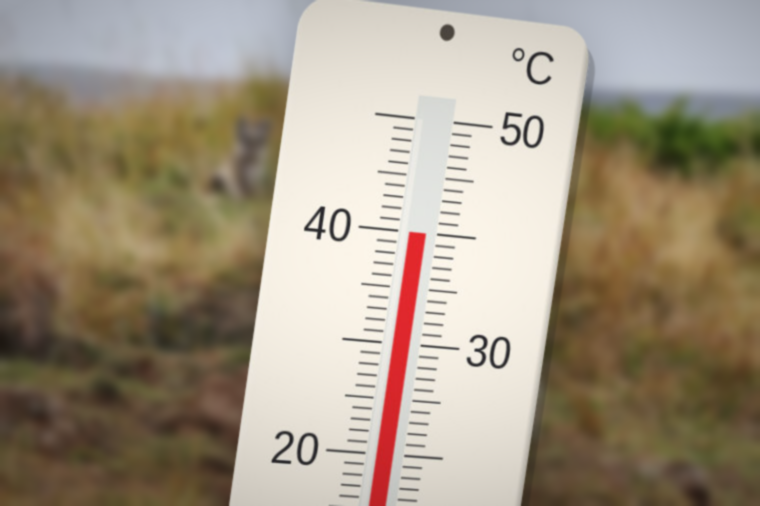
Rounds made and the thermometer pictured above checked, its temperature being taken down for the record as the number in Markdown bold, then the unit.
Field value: **40** °C
